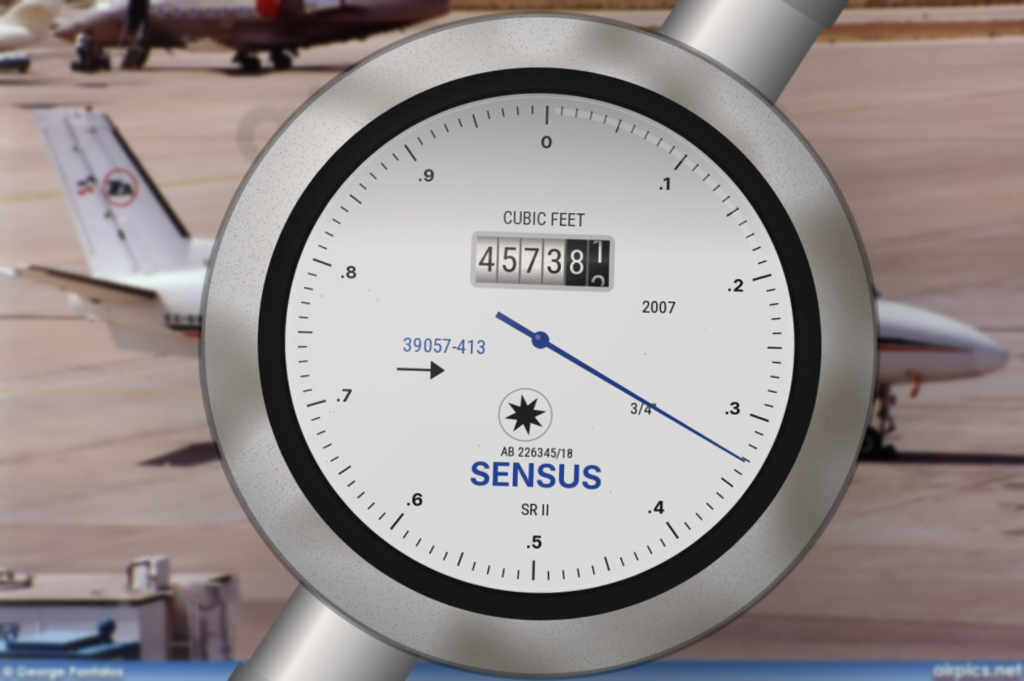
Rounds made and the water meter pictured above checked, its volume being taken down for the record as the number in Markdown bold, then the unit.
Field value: **457381.33** ft³
